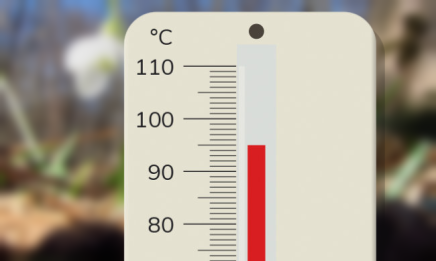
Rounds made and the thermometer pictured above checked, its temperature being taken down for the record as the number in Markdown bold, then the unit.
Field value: **95** °C
